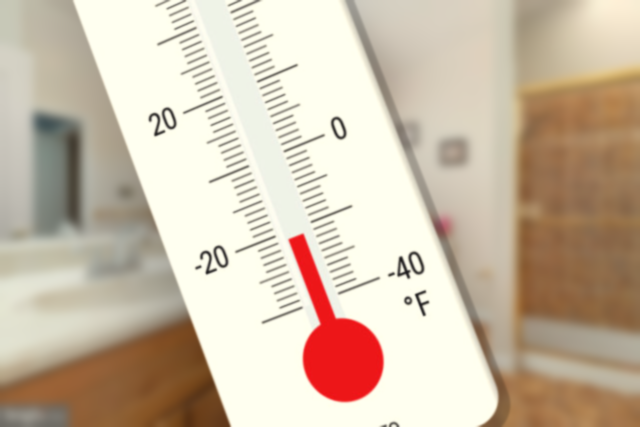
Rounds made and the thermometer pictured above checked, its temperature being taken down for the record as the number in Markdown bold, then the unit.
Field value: **-22** °F
